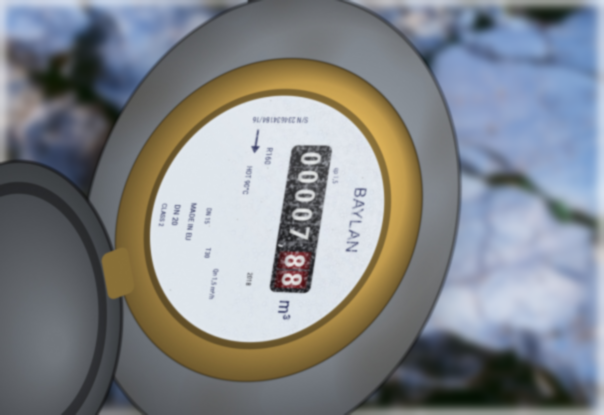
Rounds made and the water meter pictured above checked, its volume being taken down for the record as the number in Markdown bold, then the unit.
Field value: **7.88** m³
